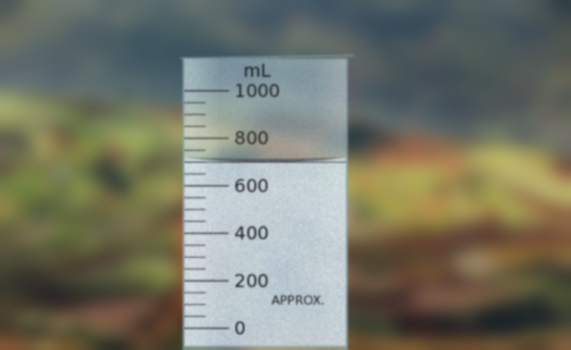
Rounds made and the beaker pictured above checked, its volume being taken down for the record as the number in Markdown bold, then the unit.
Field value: **700** mL
